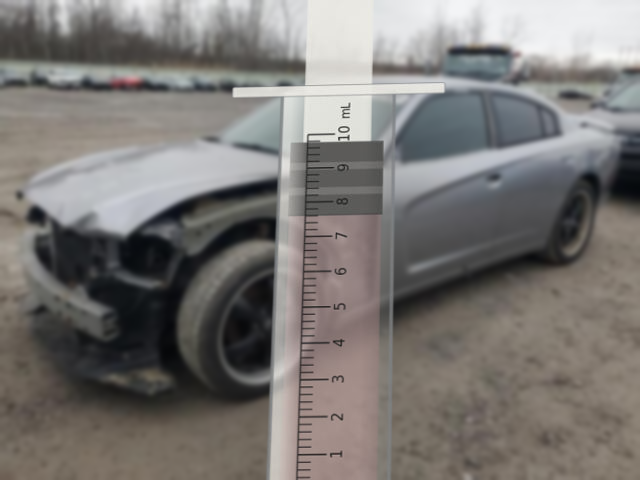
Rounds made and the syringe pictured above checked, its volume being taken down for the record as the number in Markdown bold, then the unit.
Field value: **7.6** mL
